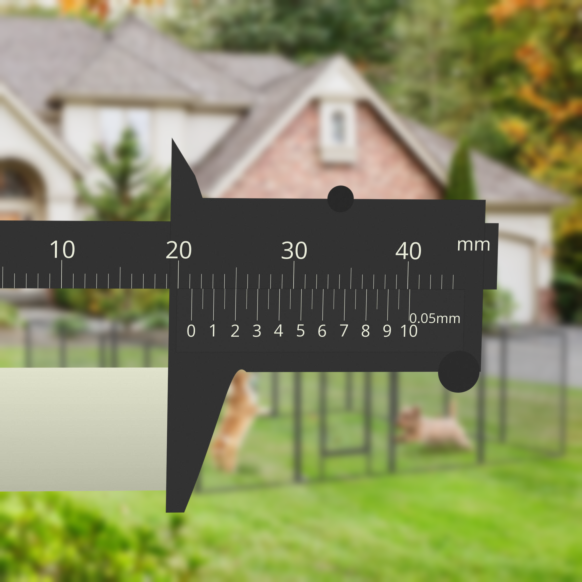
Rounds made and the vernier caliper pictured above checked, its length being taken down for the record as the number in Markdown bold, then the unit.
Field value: **21.2** mm
